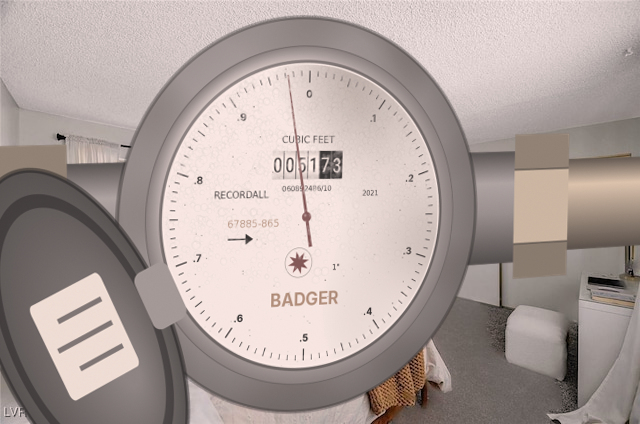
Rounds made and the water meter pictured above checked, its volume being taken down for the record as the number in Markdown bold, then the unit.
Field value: **5172.97** ft³
